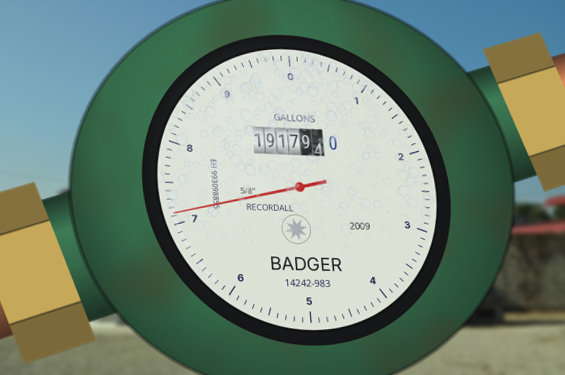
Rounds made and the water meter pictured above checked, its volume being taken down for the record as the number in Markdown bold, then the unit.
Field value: **1917937.1** gal
